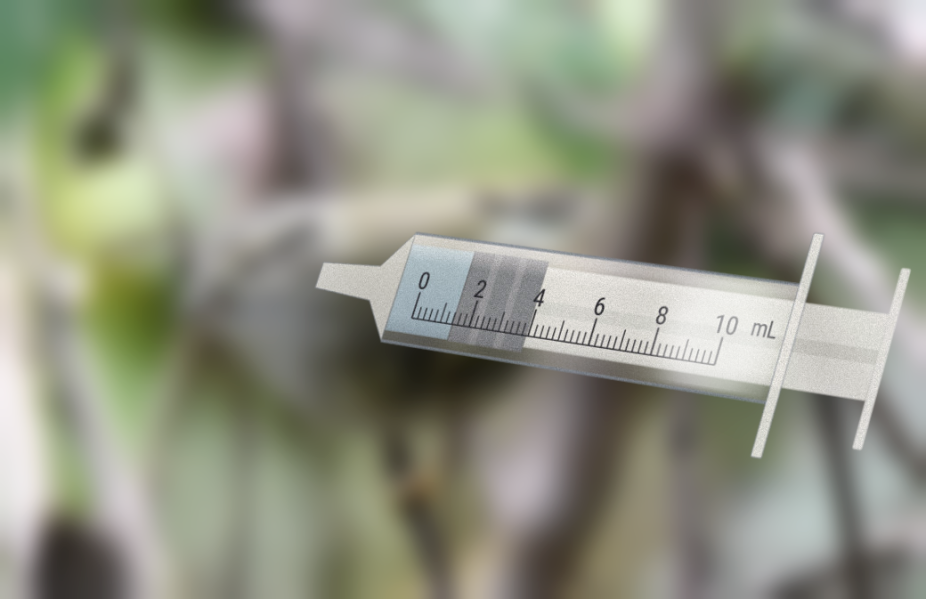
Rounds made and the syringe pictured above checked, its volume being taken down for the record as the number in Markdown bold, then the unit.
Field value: **1.4** mL
